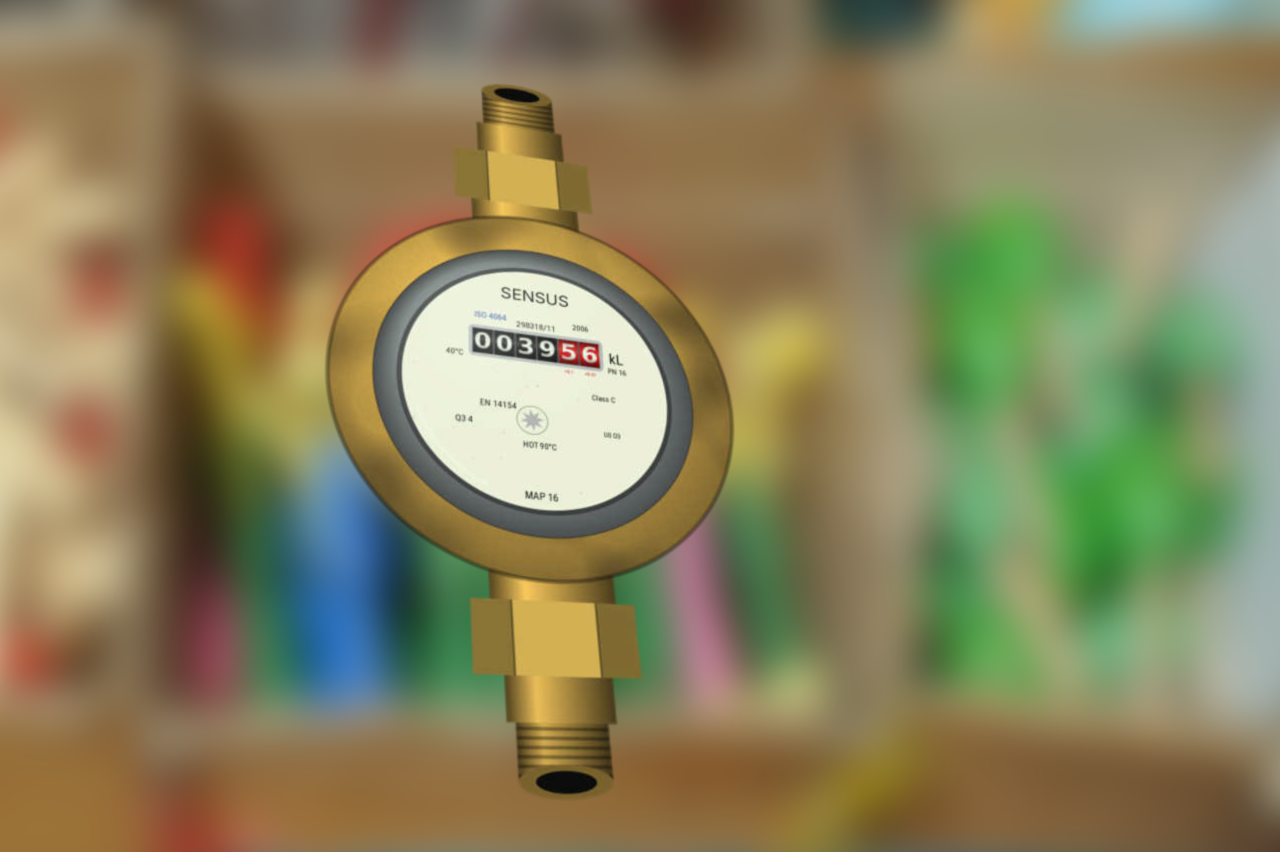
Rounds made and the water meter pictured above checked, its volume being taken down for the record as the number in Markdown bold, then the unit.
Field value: **39.56** kL
